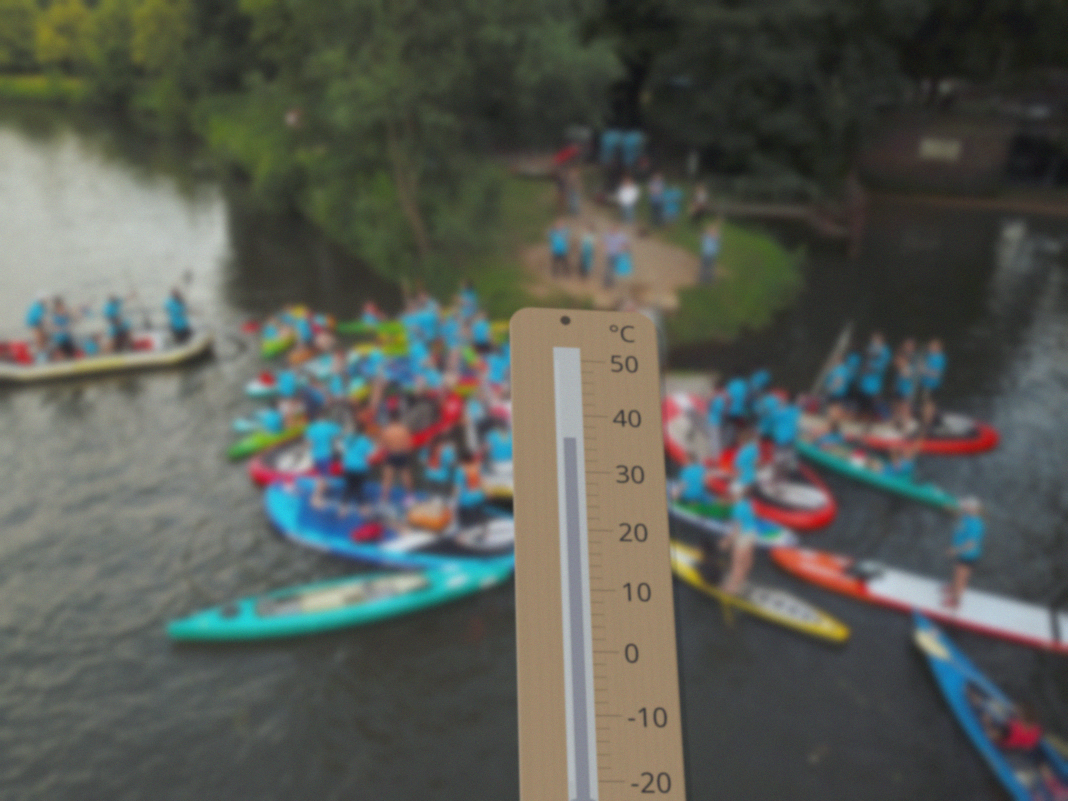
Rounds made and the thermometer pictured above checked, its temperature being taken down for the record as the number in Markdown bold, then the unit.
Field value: **36** °C
